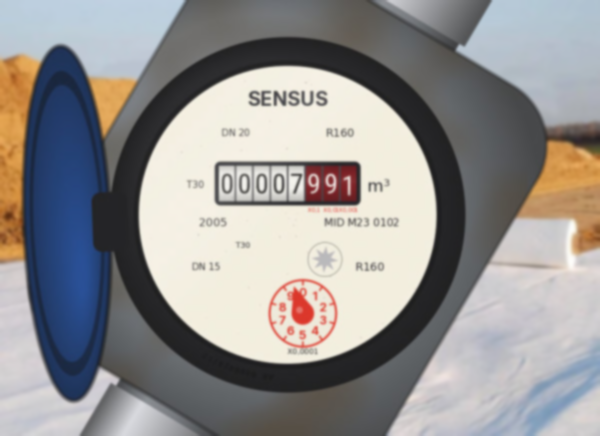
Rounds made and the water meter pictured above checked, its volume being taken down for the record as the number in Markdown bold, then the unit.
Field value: **7.9909** m³
